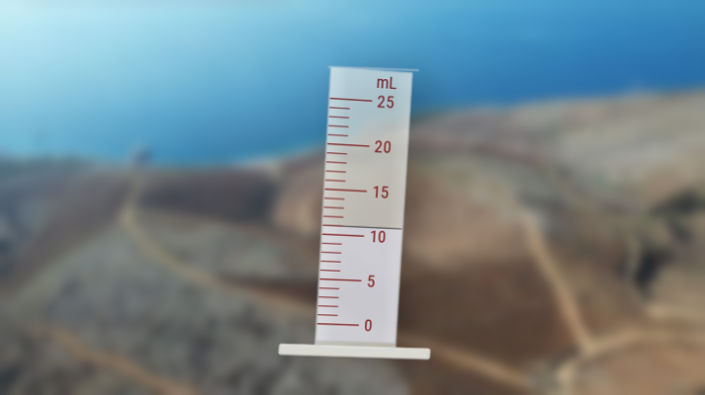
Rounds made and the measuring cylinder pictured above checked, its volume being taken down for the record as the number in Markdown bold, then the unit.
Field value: **11** mL
